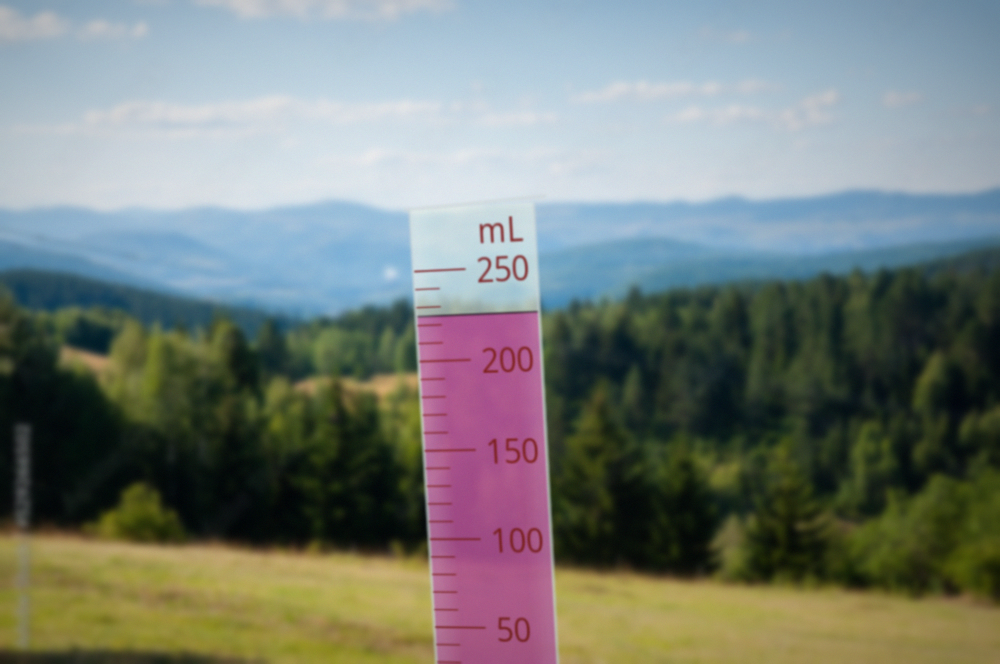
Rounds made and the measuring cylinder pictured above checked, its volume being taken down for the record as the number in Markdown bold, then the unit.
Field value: **225** mL
